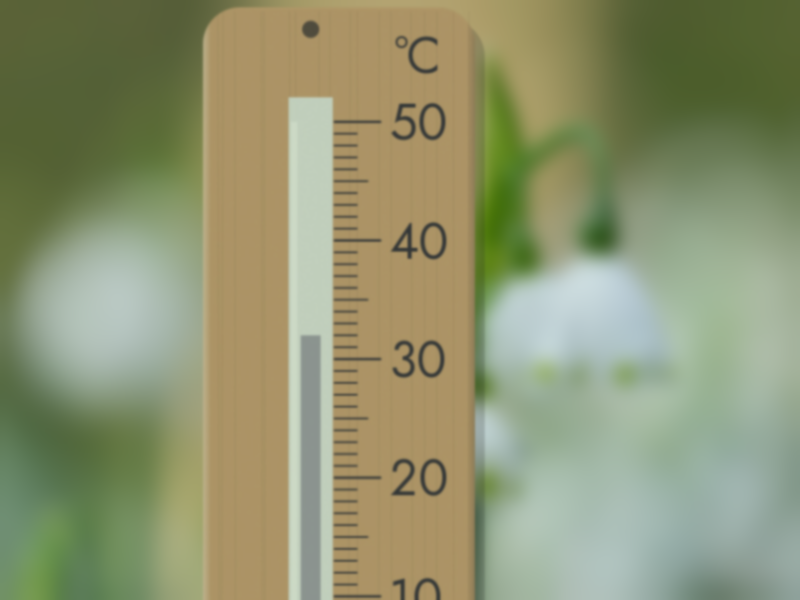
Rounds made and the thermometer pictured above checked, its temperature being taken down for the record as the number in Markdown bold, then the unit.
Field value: **32** °C
